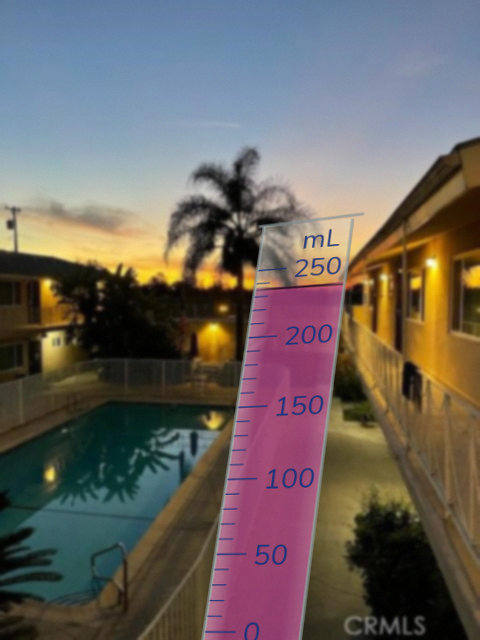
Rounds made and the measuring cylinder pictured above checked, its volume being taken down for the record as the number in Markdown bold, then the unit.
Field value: **235** mL
